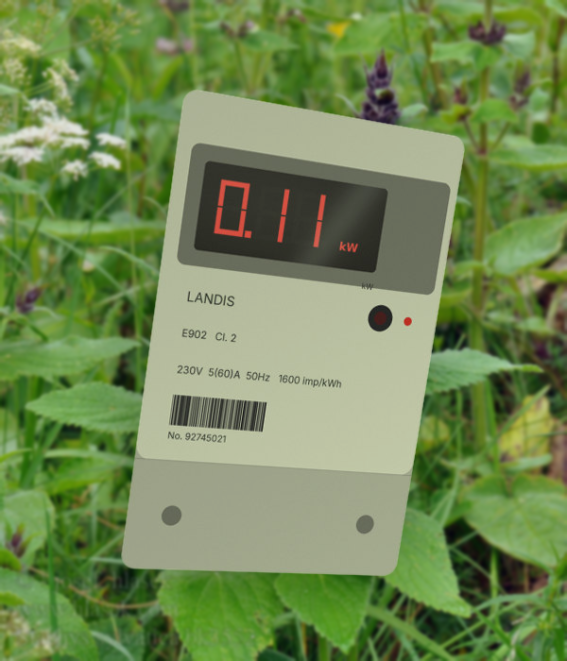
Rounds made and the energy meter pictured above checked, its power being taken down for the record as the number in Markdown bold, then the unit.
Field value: **0.11** kW
